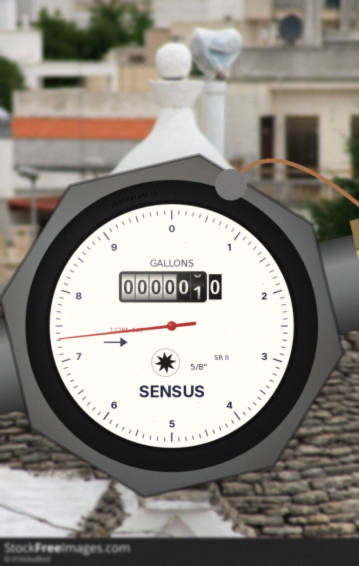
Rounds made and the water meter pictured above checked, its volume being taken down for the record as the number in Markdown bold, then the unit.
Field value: **7.3** gal
